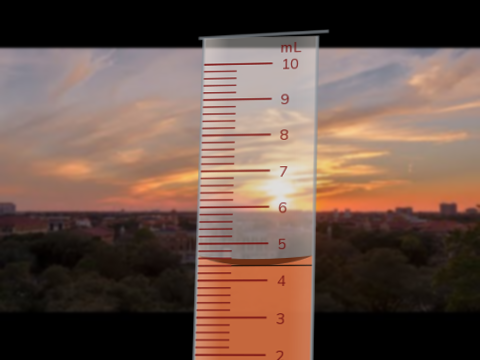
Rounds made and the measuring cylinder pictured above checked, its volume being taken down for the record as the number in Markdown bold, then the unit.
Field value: **4.4** mL
